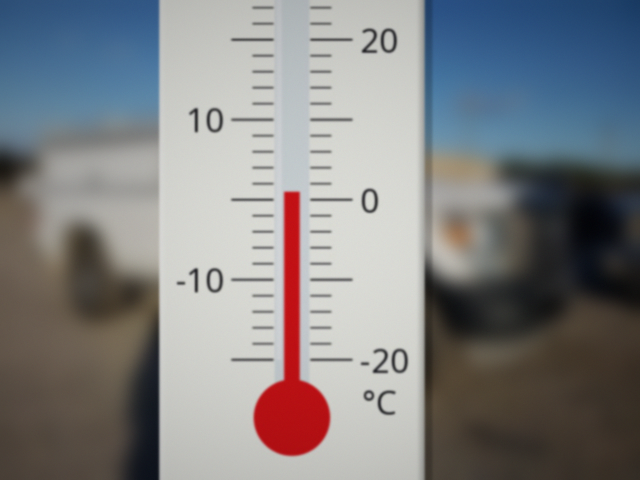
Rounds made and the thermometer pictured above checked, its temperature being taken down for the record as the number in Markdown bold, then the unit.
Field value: **1** °C
